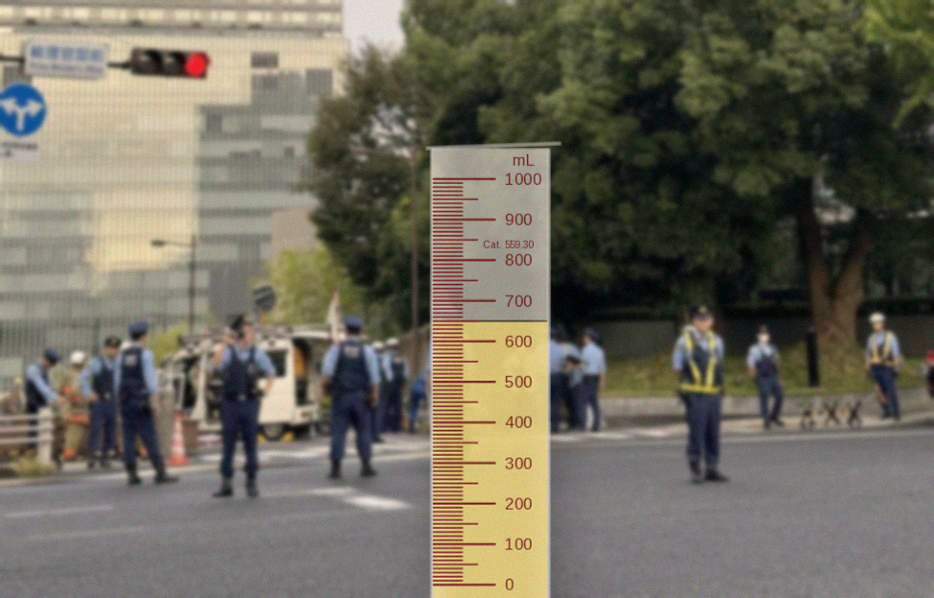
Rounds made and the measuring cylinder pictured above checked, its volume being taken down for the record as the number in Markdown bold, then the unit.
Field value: **650** mL
